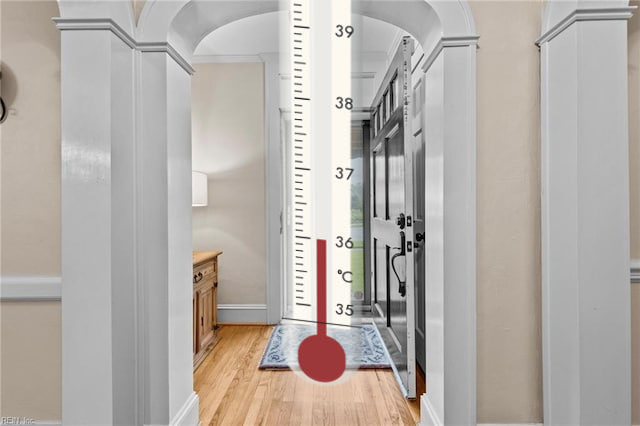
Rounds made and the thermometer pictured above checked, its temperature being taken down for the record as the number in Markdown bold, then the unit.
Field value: **36** °C
